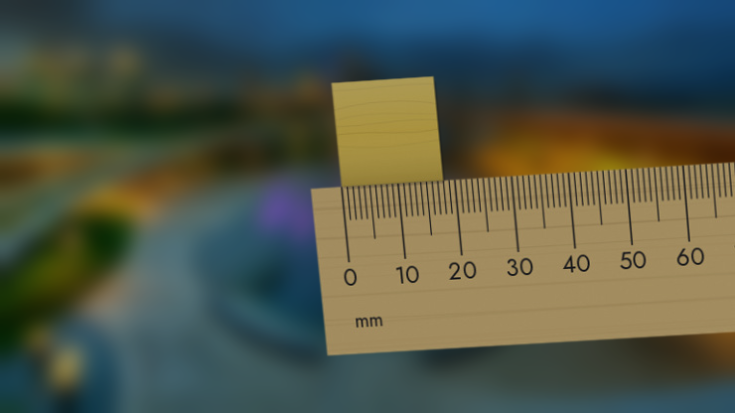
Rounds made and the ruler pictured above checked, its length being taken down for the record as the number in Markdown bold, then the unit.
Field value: **18** mm
